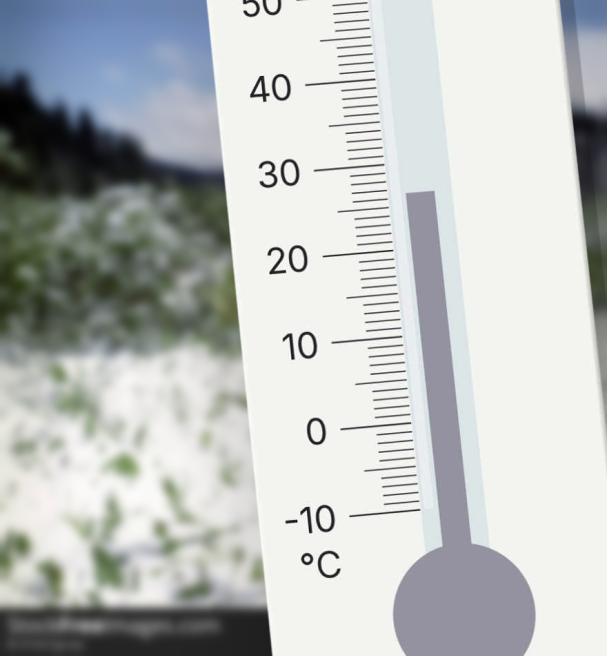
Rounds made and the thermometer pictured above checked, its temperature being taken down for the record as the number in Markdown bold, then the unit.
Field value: **26.5** °C
